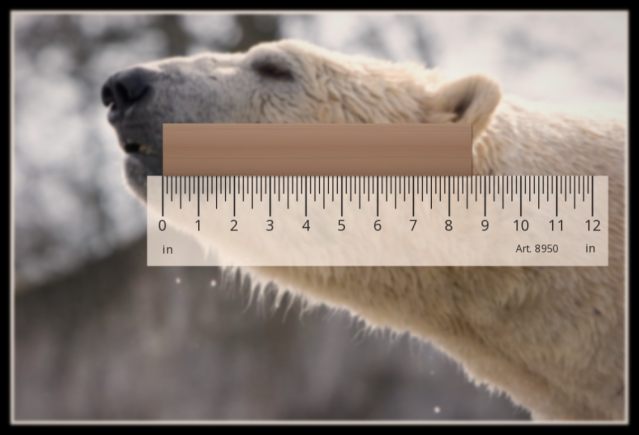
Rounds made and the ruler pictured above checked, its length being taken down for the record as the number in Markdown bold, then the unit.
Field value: **8.625** in
